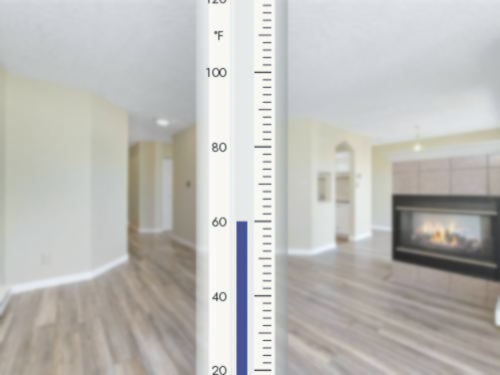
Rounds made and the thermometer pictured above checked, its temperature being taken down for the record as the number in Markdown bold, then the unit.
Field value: **60** °F
